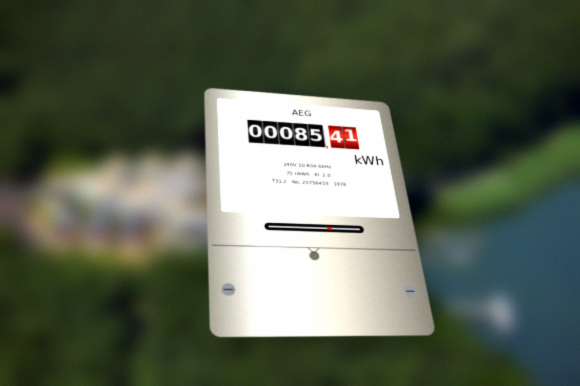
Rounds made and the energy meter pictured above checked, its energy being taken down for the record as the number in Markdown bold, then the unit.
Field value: **85.41** kWh
